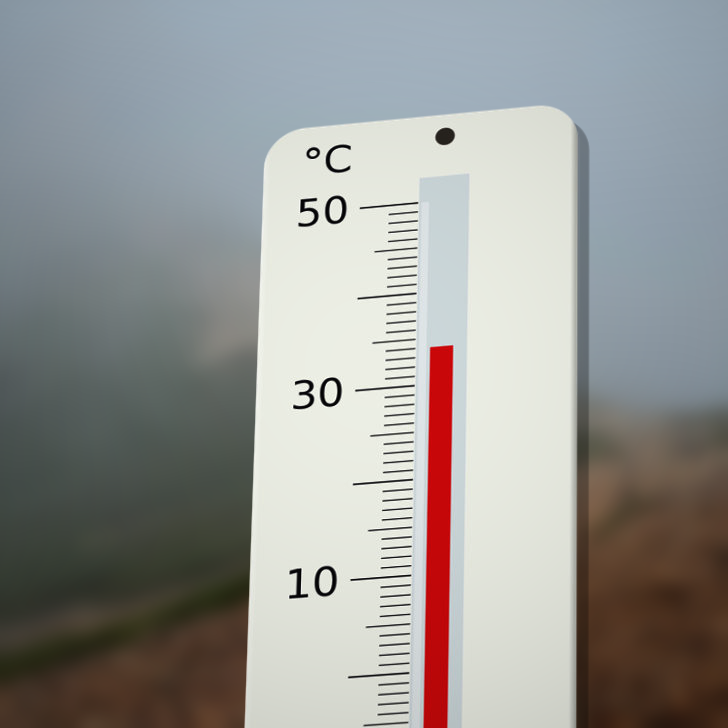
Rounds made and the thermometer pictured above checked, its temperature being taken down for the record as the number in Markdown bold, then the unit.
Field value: **34** °C
